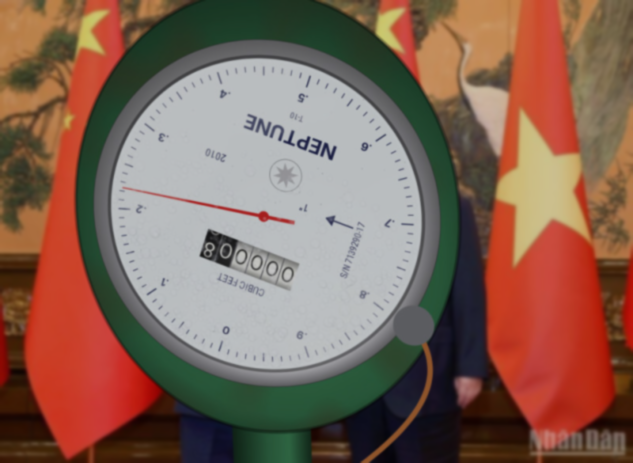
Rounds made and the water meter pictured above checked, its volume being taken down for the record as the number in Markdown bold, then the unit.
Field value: **8.22** ft³
